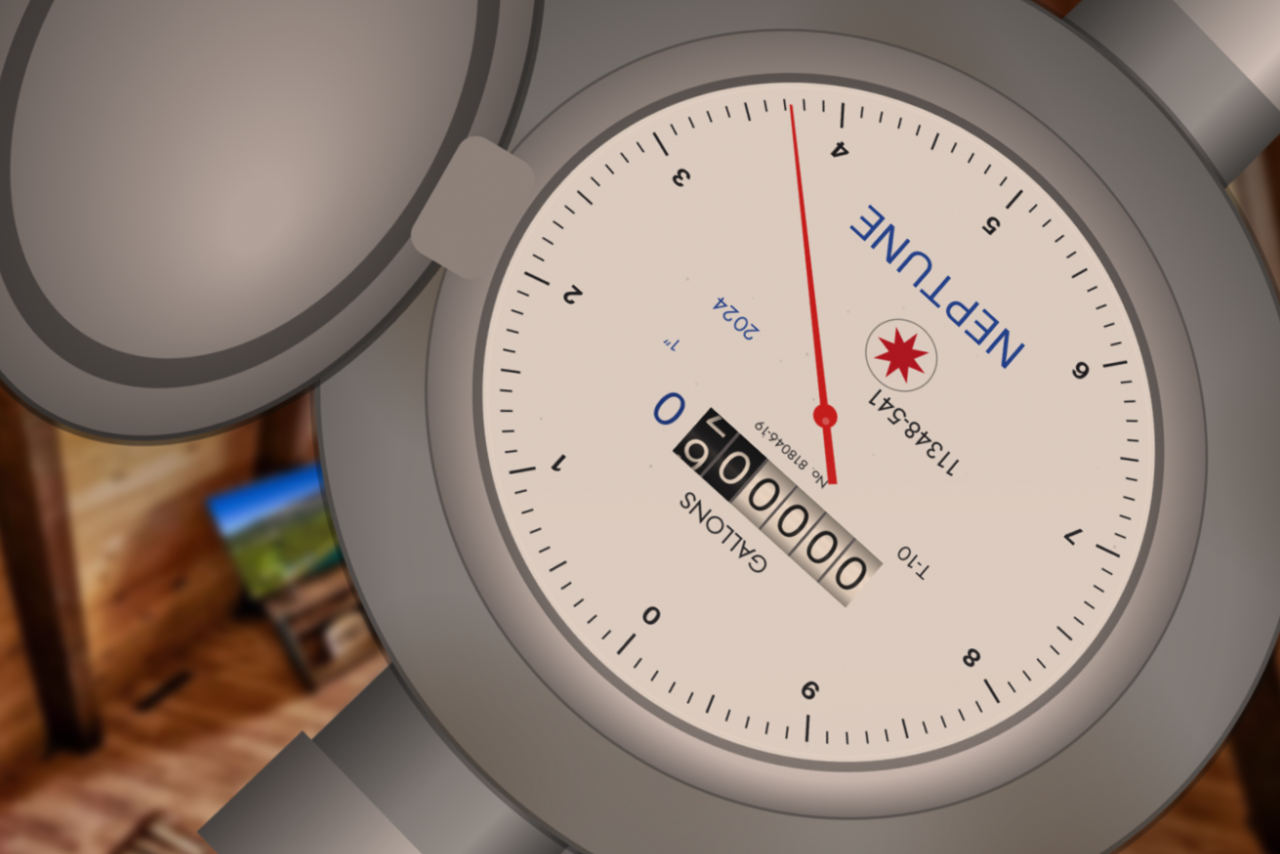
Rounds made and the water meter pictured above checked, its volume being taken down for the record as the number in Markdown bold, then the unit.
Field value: **63.7** gal
